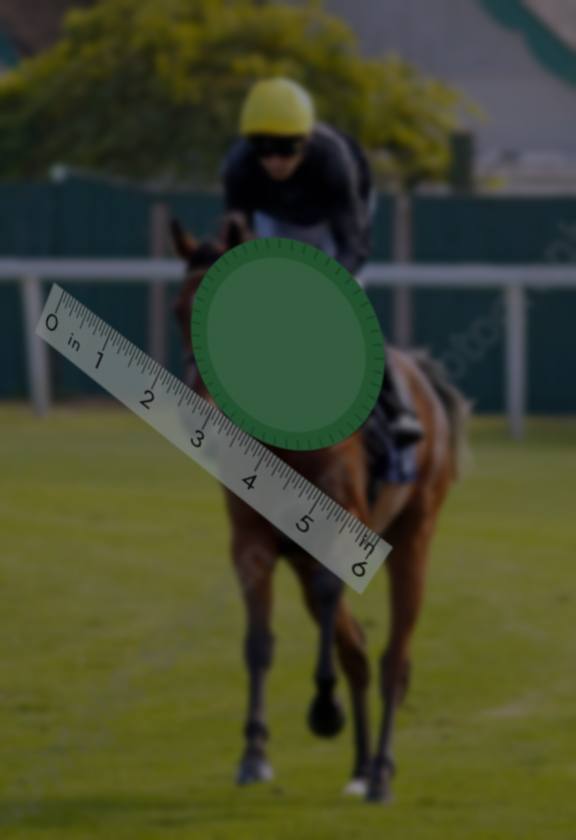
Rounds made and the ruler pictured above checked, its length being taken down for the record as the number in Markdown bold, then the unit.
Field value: **3** in
